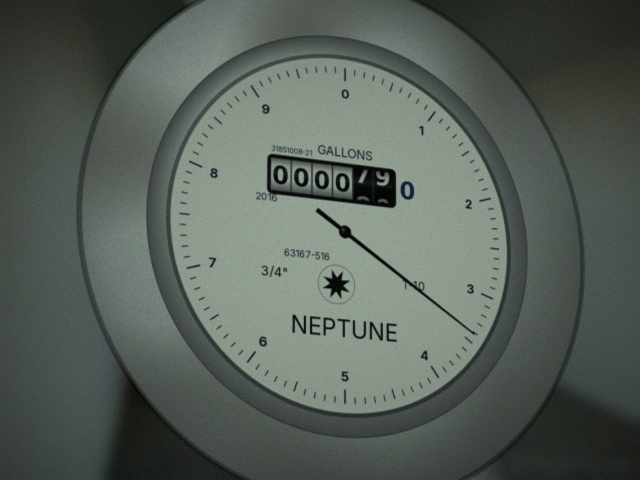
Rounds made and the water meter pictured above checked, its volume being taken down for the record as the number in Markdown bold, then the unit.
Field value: **793.4** gal
